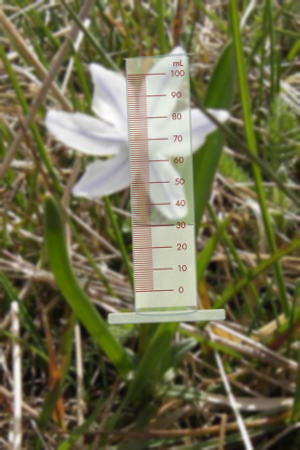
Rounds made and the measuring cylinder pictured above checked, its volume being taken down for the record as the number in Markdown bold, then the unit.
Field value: **30** mL
